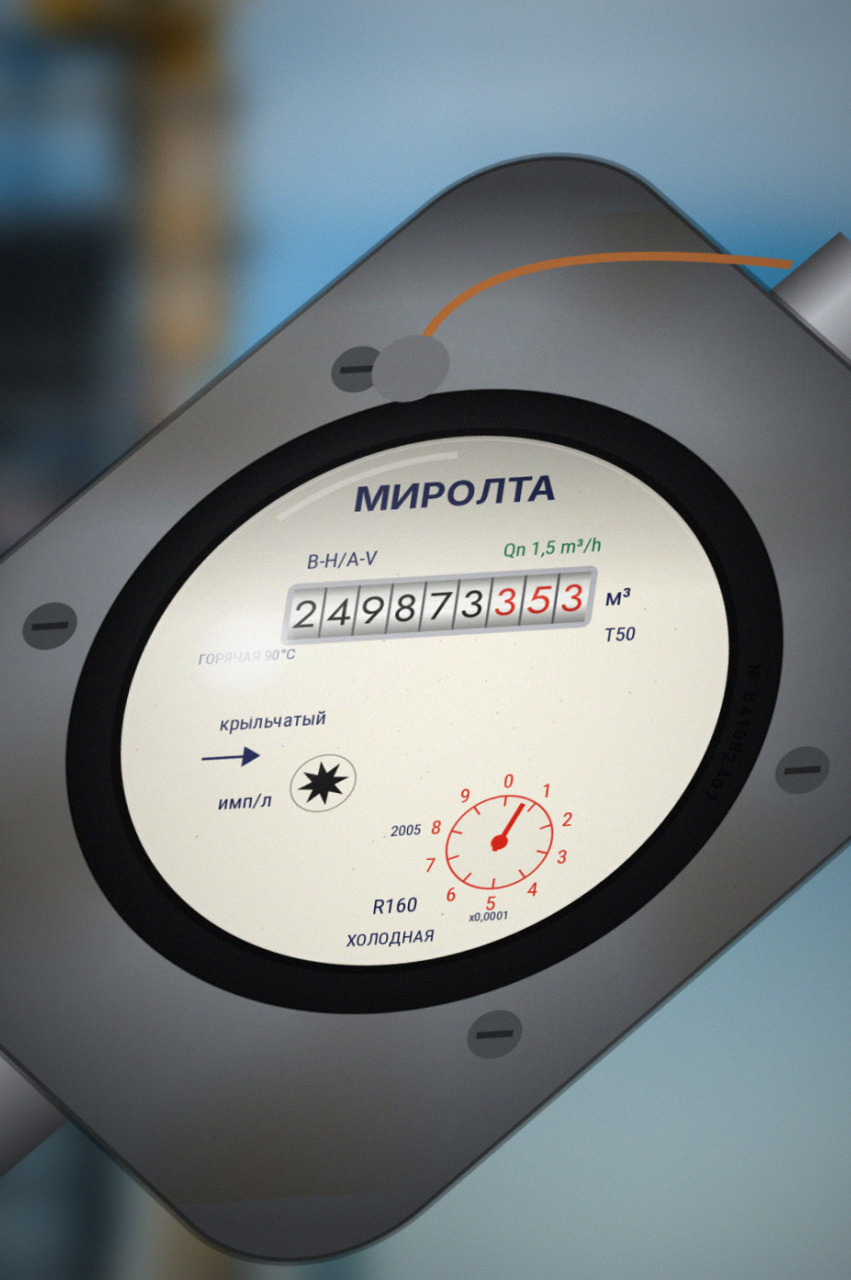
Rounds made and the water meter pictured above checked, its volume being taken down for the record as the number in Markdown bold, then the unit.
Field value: **249873.3530** m³
